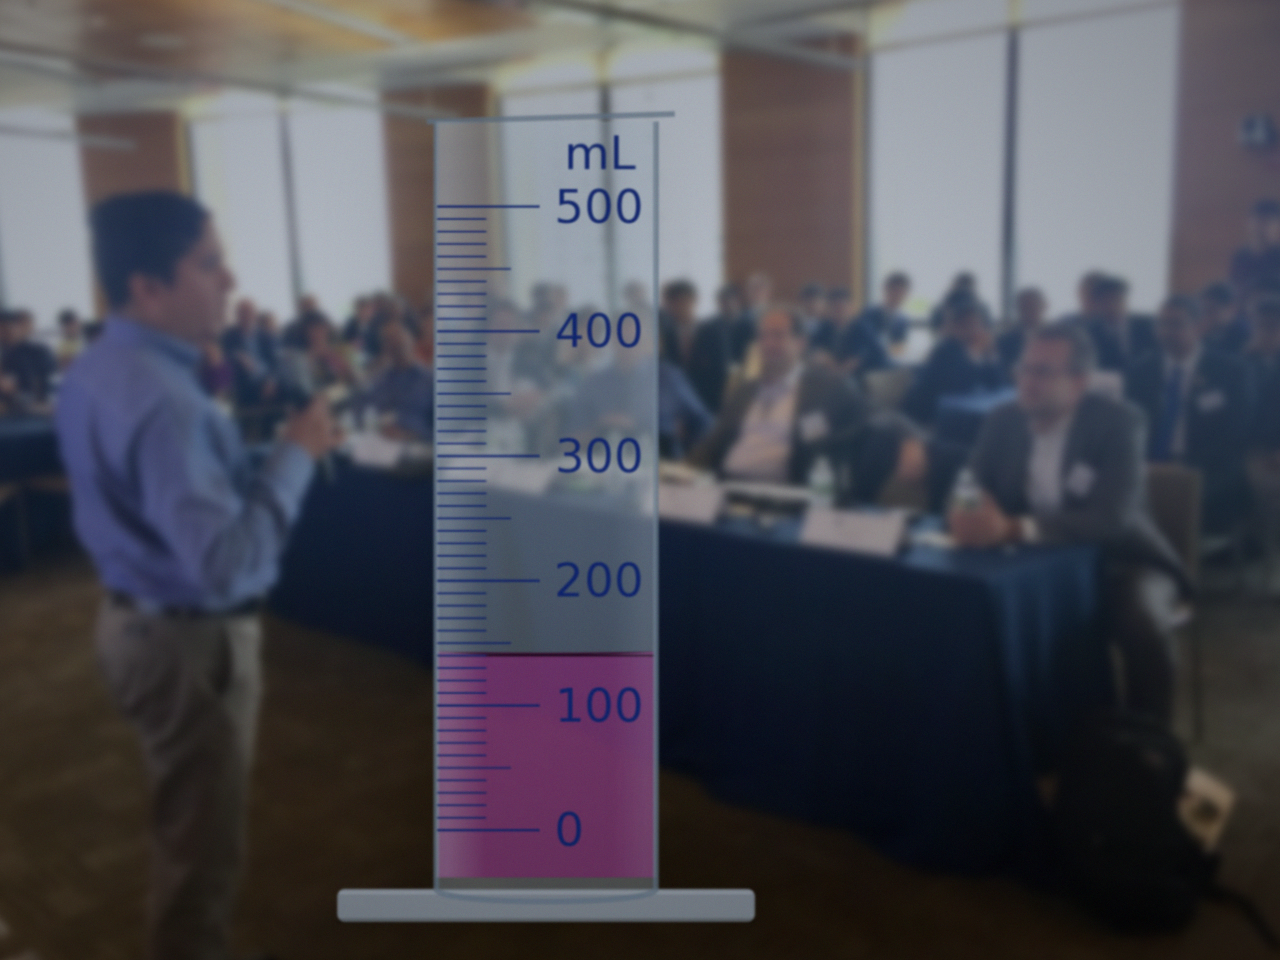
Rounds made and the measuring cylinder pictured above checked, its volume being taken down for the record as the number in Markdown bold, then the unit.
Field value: **140** mL
